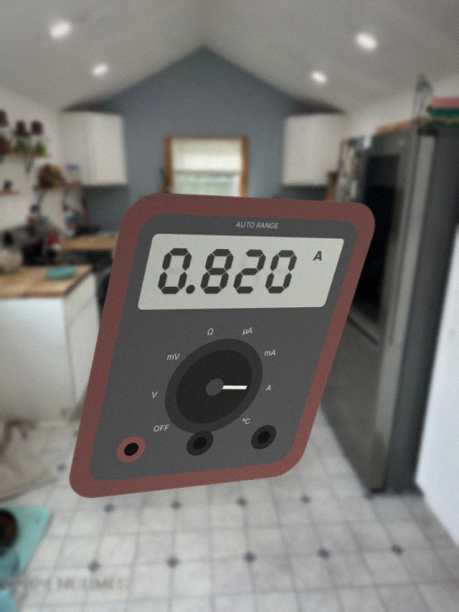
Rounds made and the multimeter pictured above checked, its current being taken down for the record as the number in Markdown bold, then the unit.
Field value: **0.820** A
